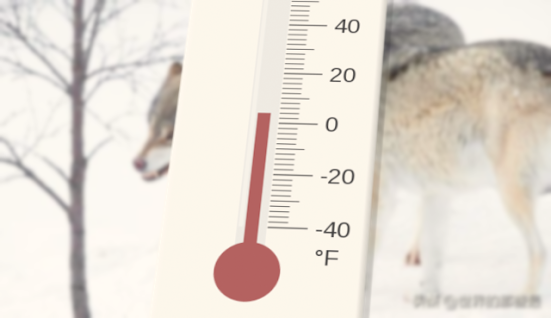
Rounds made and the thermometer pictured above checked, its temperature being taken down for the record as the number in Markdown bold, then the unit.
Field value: **4** °F
